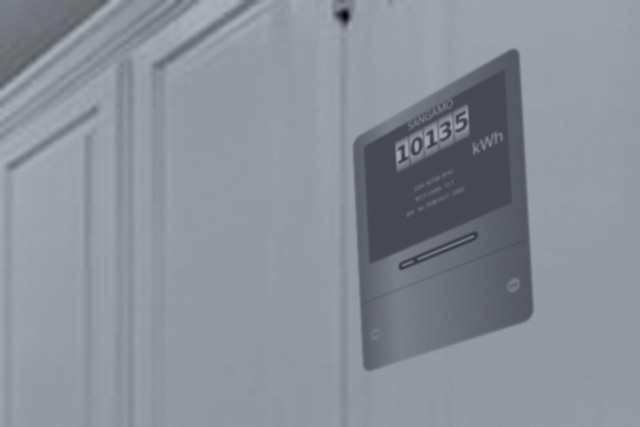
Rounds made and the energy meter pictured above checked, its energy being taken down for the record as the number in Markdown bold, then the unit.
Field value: **10135** kWh
